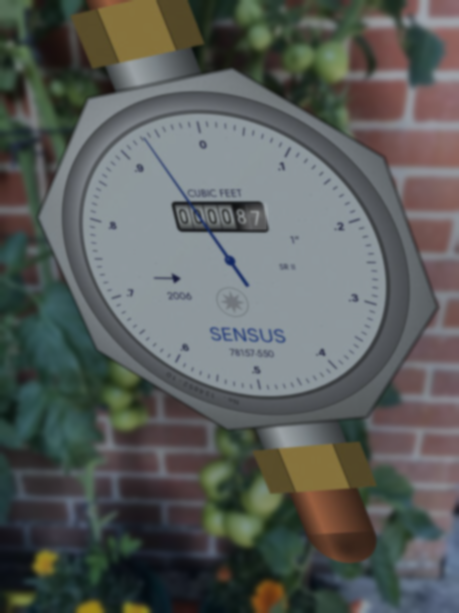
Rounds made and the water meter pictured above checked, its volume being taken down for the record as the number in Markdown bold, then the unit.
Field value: **86.93** ft³
